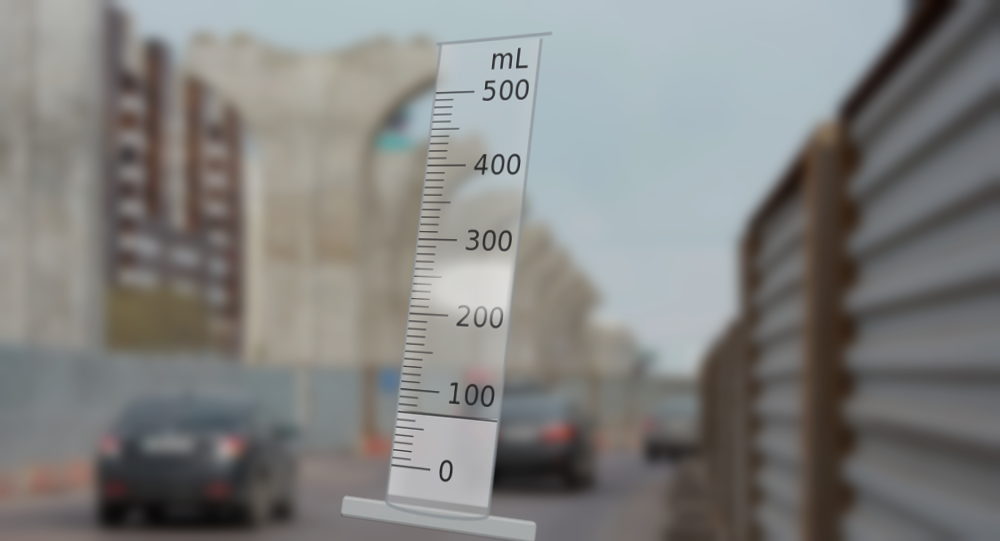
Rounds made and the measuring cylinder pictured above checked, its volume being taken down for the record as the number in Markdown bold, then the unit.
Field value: **70** mL
